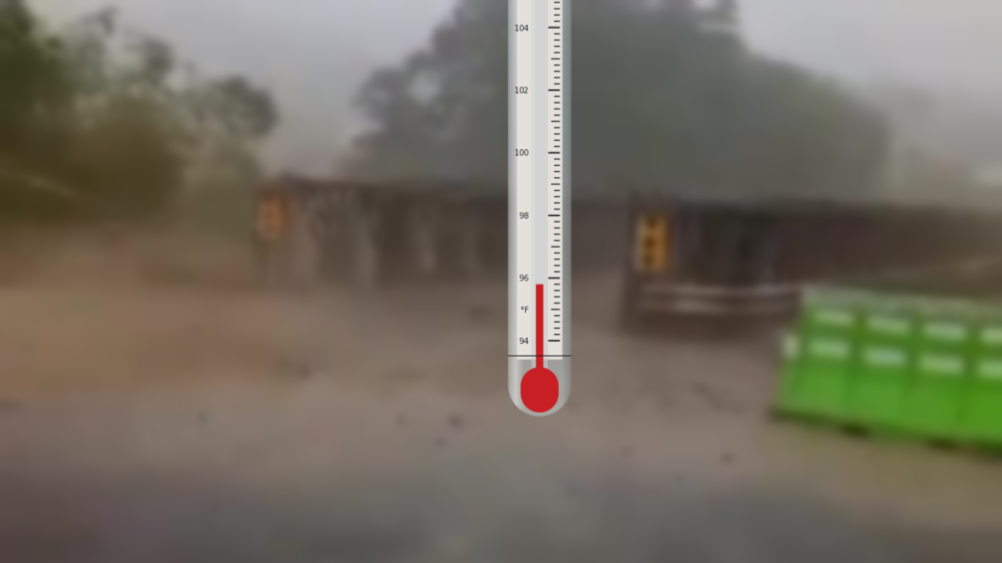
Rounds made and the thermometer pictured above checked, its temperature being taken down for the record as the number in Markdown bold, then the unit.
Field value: **95.8** °F
